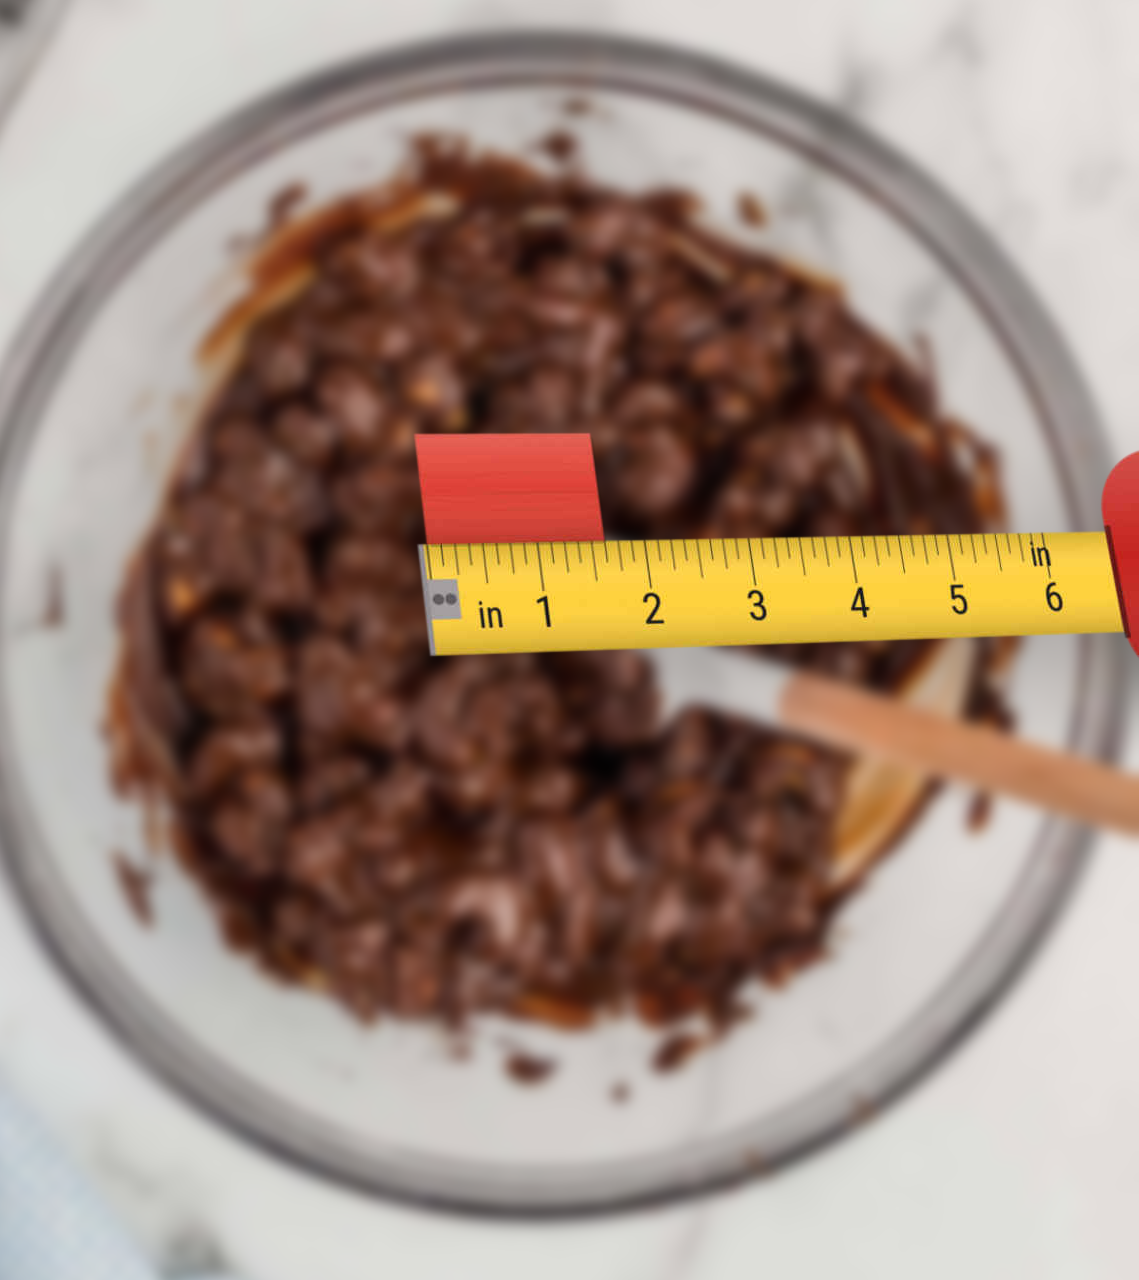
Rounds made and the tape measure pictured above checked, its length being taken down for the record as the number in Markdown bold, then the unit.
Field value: **1.625** in
